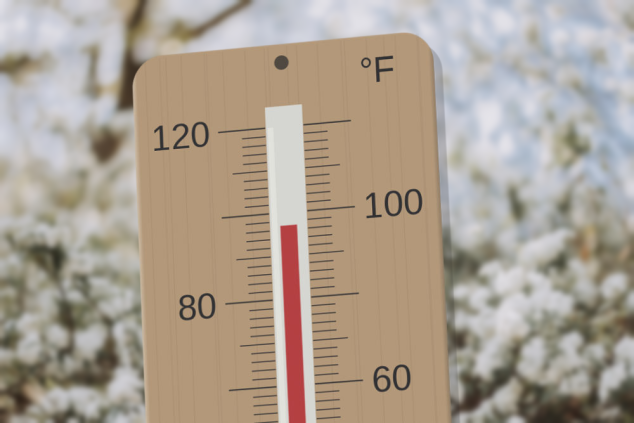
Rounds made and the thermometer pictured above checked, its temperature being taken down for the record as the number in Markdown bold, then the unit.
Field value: **97** °F
